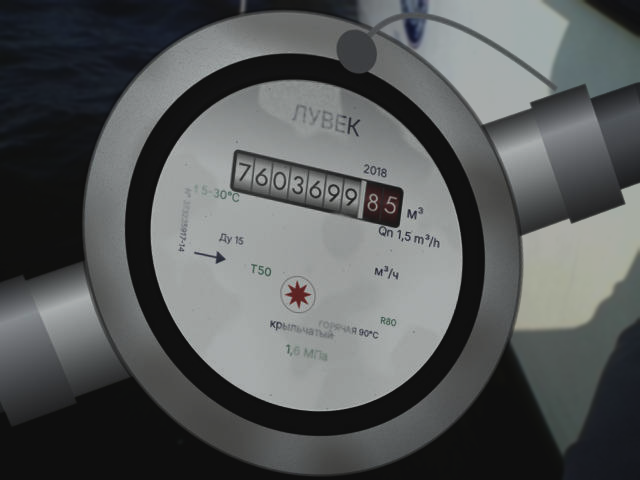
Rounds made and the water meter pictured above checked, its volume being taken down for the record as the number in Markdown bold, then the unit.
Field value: **7603699.85** m³
